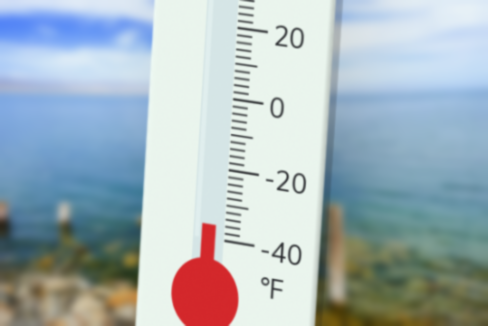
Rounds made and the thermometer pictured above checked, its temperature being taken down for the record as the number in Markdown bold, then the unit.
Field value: **-36** °F
